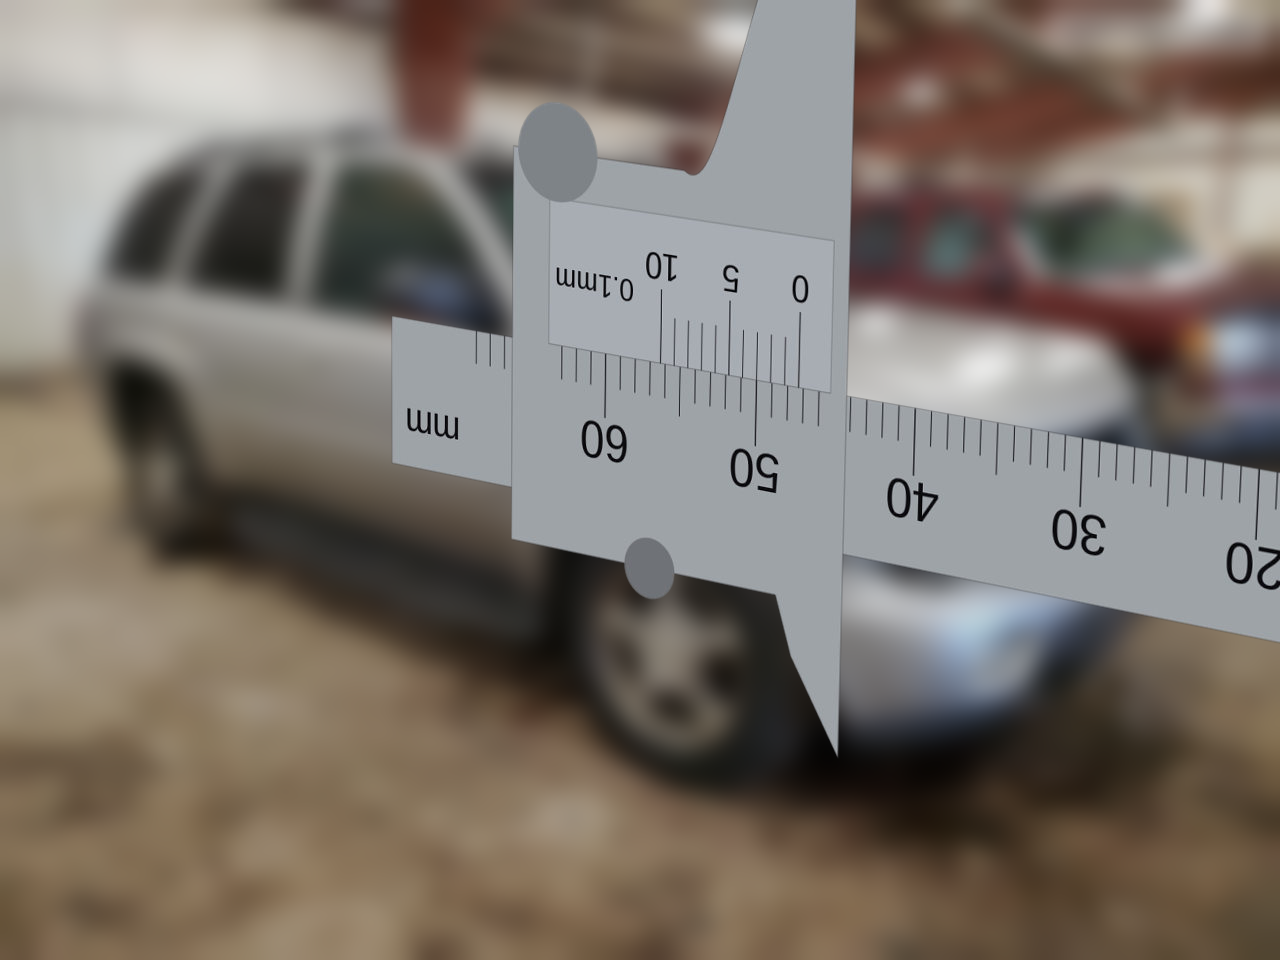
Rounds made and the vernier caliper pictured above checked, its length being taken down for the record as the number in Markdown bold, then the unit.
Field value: **47.3** mm
